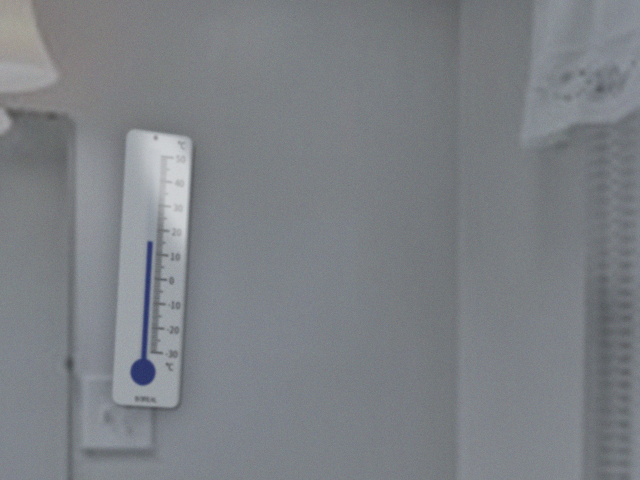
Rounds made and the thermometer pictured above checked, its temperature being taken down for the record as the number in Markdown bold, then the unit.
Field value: **15** °C
